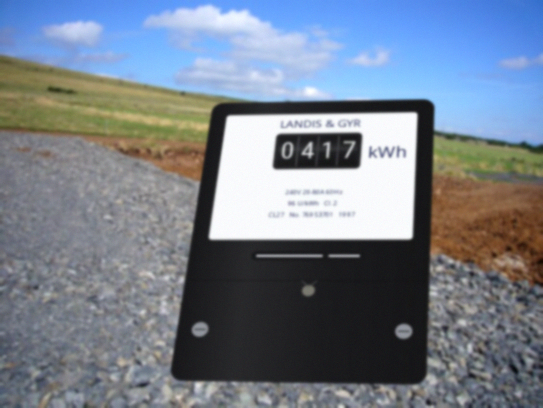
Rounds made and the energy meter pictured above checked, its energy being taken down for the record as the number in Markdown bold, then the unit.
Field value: **417** kWh
